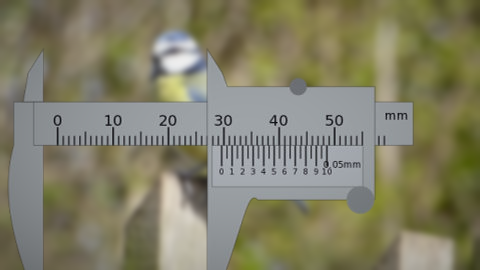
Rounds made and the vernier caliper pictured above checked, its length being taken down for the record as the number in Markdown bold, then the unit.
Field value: **29.6** mm
